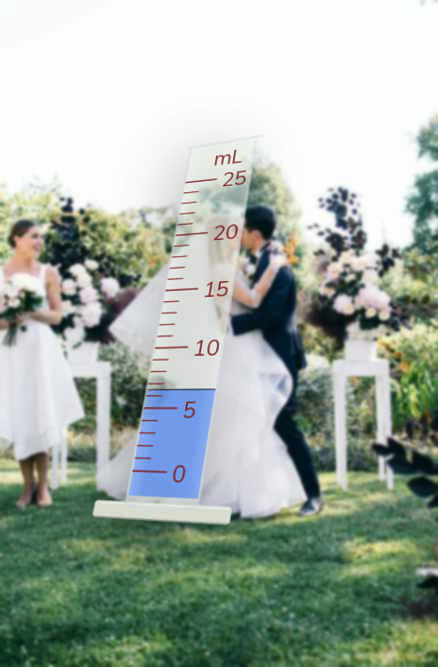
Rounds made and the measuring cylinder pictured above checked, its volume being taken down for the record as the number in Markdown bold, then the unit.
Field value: **6.5** mL
